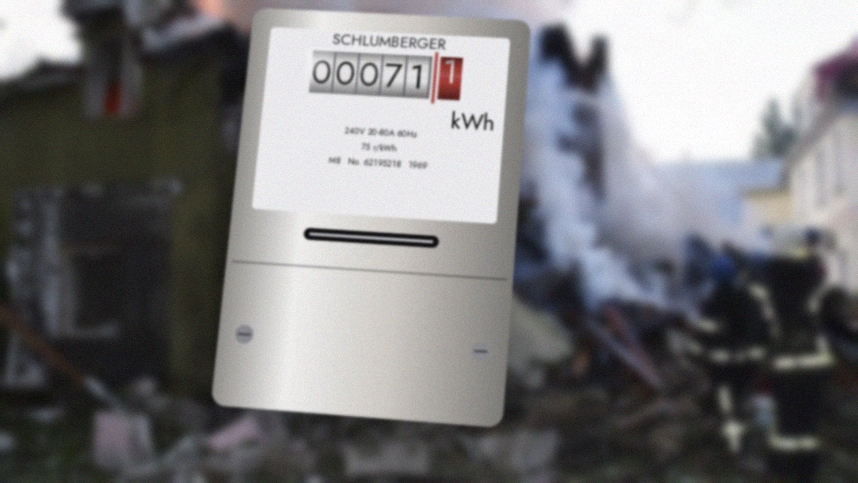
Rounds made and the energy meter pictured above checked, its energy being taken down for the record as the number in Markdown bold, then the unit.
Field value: **71.1** kWh
